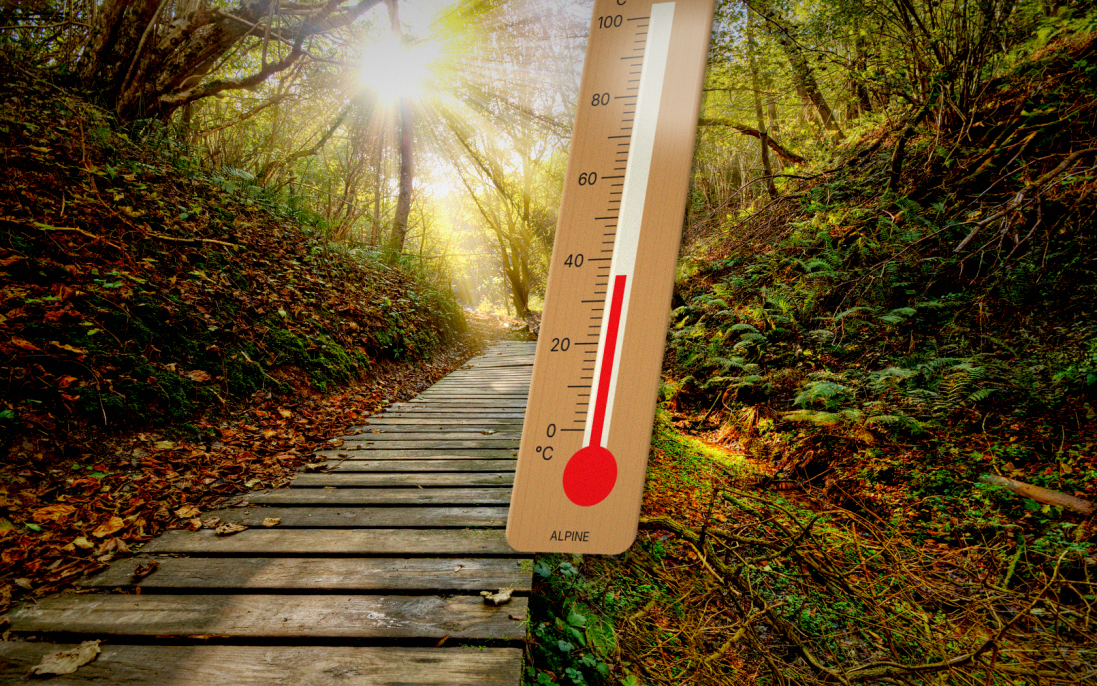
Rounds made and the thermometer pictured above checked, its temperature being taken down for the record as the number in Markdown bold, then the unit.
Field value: **36** °C
